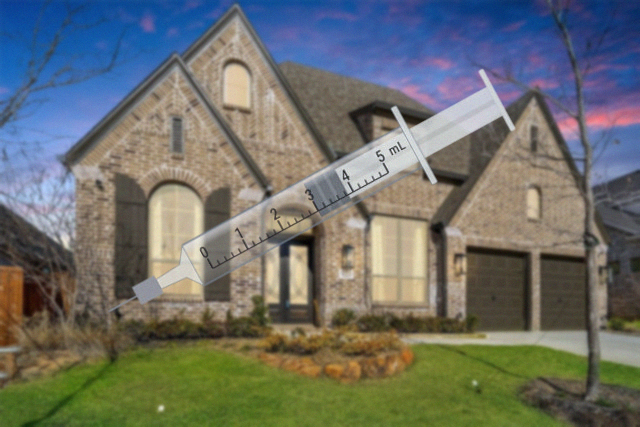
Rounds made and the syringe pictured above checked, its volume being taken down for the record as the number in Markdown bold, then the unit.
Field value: **3** mL
